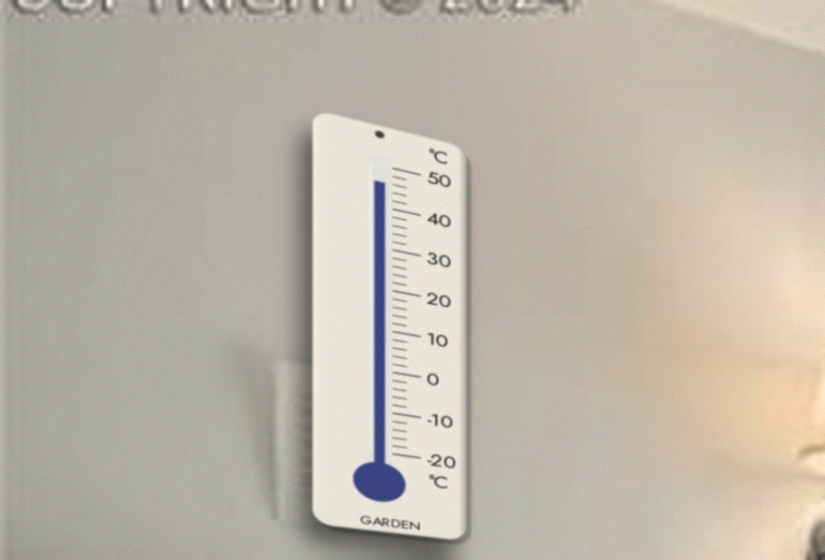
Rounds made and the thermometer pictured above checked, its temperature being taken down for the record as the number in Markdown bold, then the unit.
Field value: **46** °C
